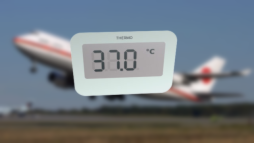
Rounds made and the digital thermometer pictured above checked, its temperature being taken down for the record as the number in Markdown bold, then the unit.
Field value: **37.0** °C
